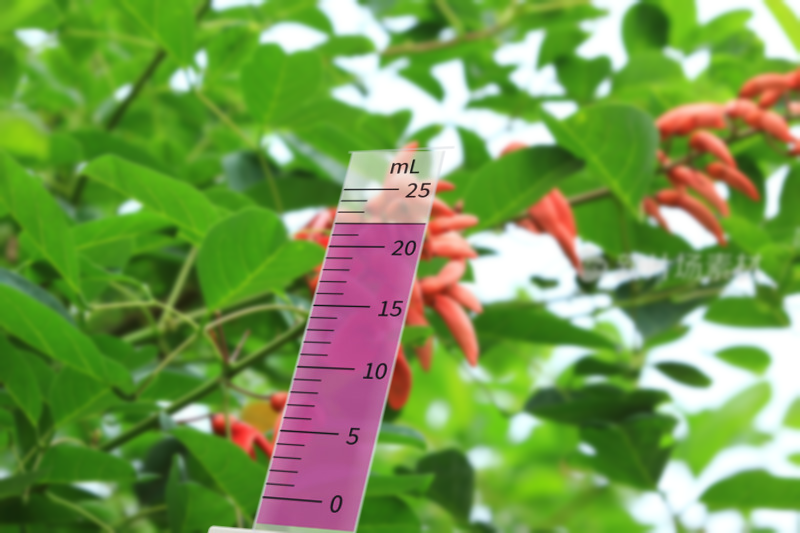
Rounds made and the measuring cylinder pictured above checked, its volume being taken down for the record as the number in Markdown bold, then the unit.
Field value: **22** mL
